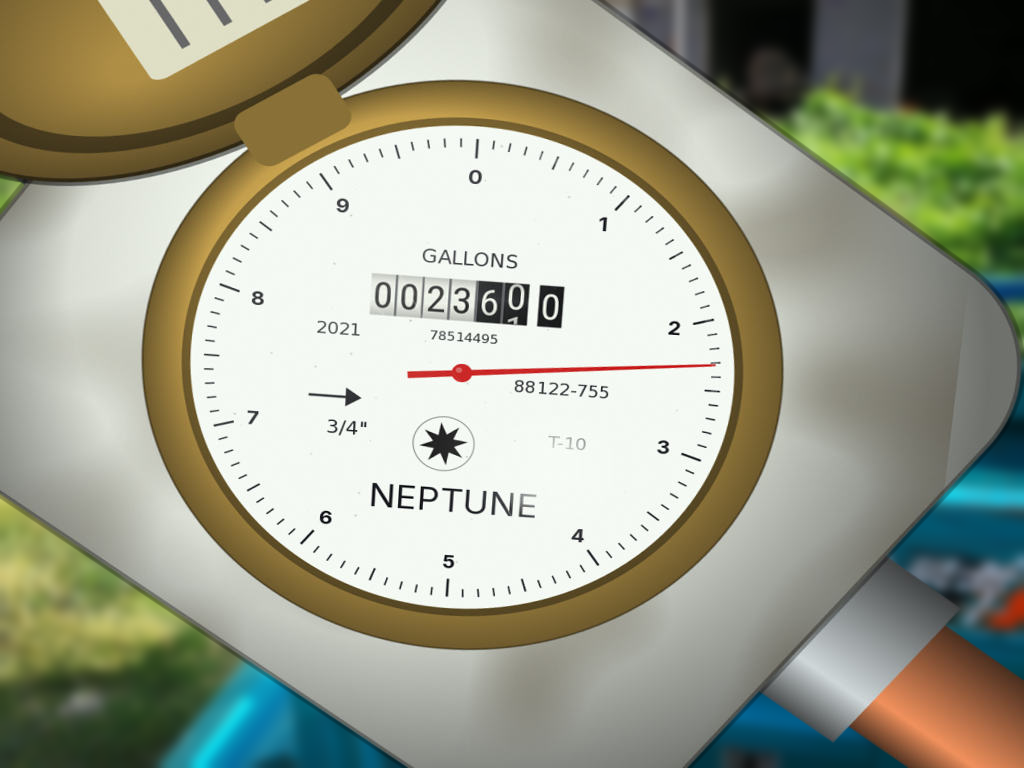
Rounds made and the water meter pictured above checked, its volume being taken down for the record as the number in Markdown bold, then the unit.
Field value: **23602.3** gal
